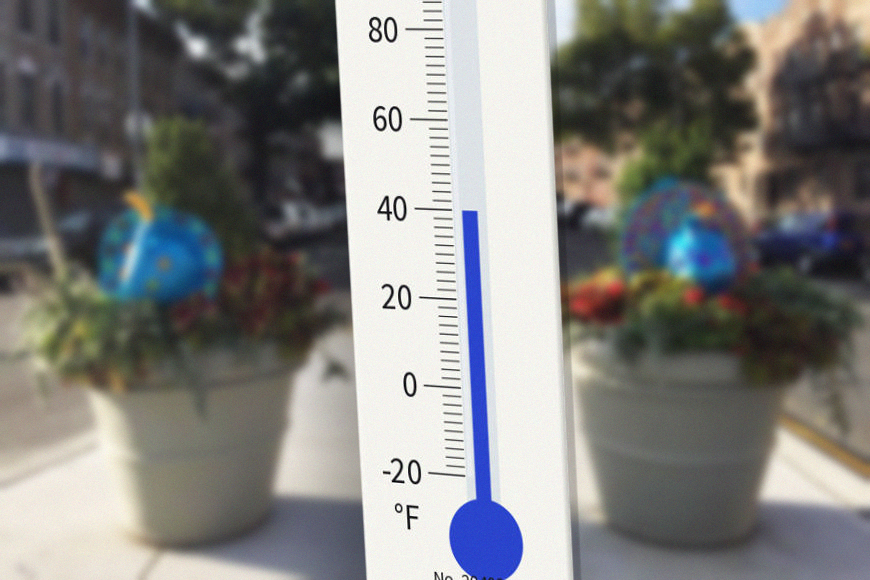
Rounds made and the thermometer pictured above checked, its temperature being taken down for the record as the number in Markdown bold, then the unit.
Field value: **40** °F
